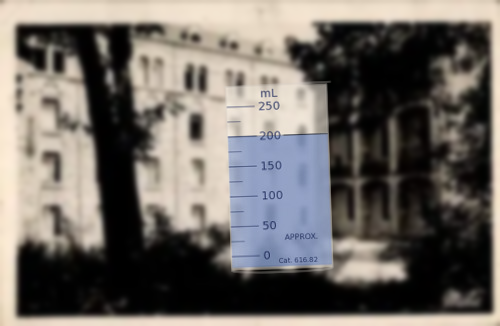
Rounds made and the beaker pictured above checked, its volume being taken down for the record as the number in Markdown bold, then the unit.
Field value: **200** mL
